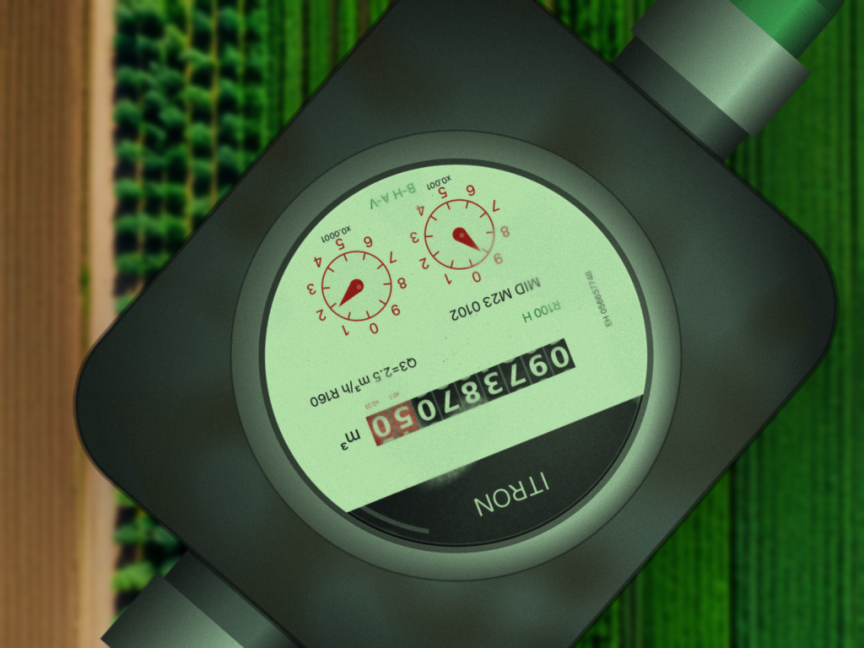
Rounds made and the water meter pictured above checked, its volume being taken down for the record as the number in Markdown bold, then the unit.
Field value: **973870.4991** m³
